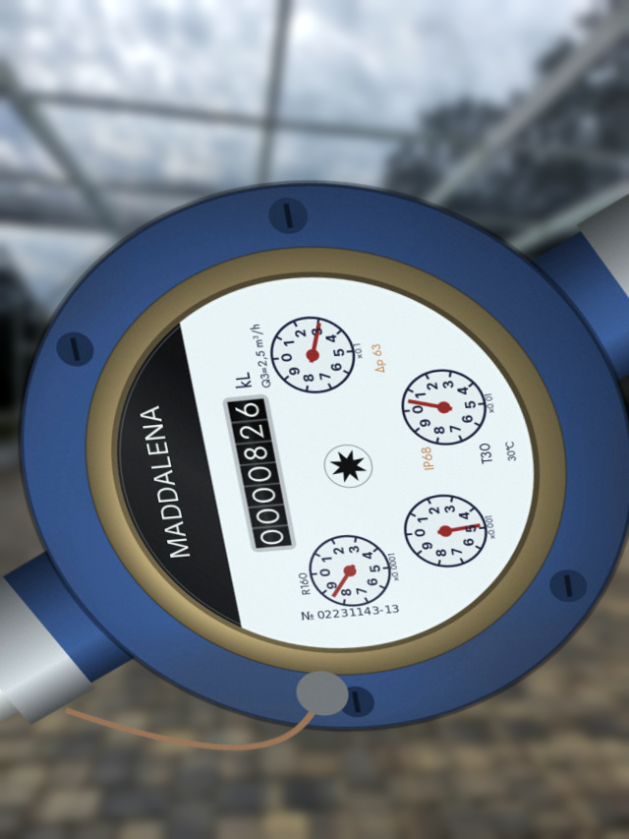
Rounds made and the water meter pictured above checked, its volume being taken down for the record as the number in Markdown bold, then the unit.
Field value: **826.3048** kL
